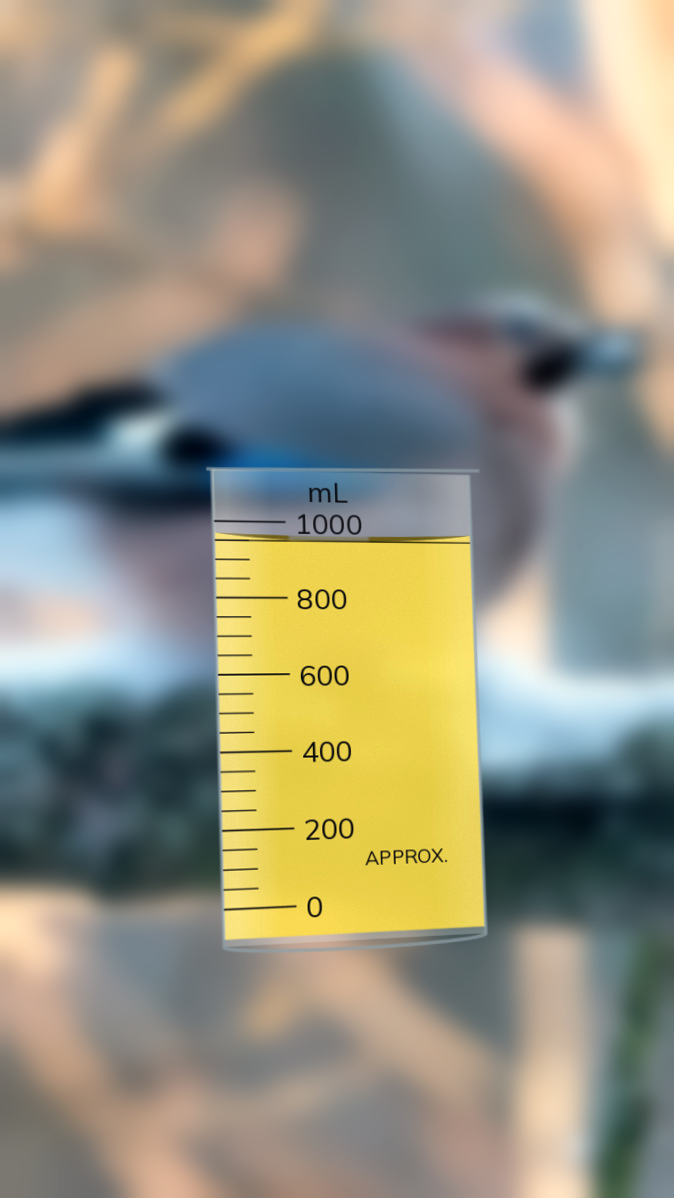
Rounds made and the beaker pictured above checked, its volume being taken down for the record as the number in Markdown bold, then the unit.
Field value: **950** mL
